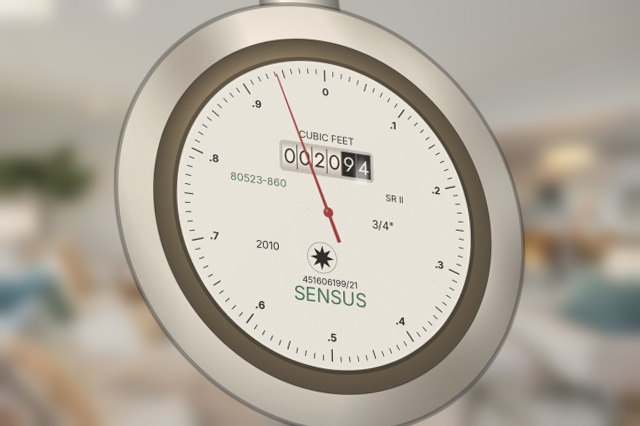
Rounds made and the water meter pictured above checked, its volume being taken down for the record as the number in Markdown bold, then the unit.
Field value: **2093.94** ft³
